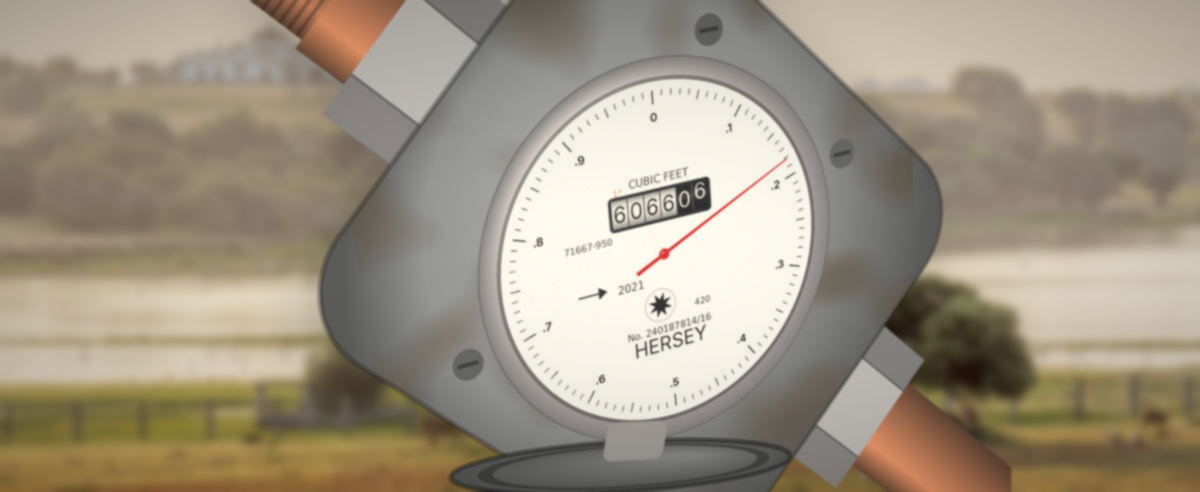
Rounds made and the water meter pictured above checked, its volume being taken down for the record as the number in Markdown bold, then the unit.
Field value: **606606.18** ft³
